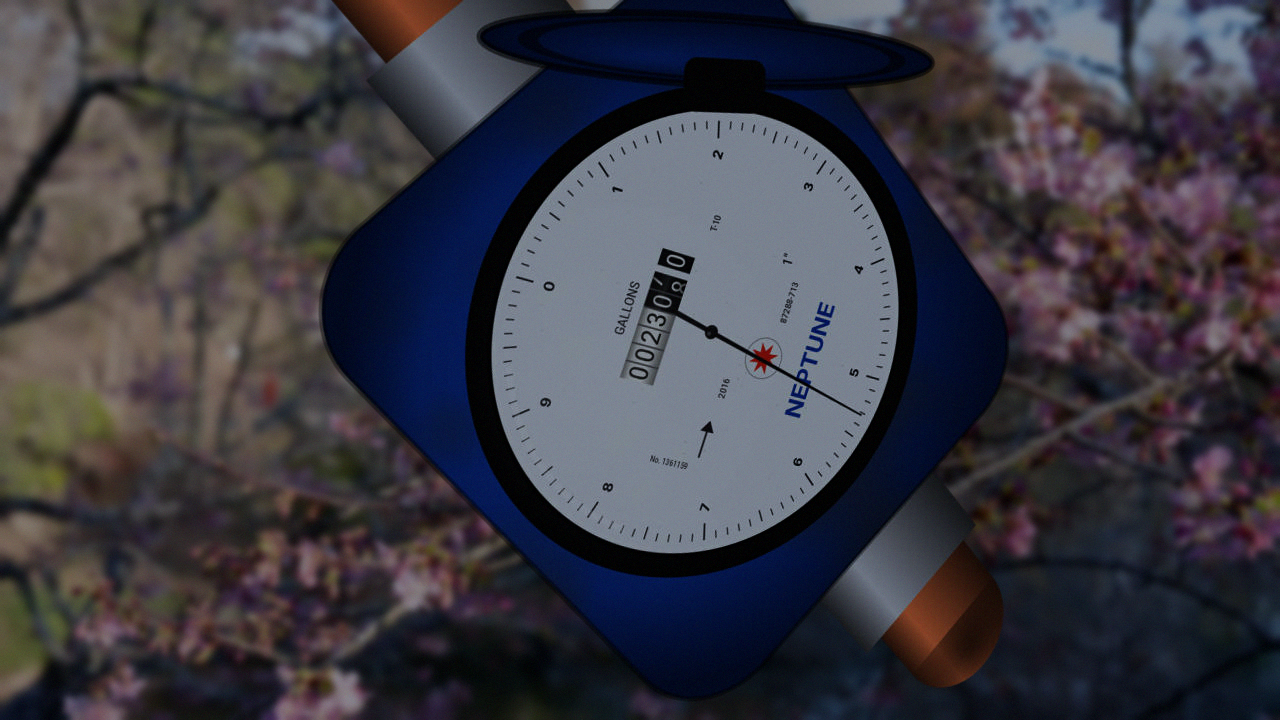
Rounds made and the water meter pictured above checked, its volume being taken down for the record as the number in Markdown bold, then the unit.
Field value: **23075.3** gal
